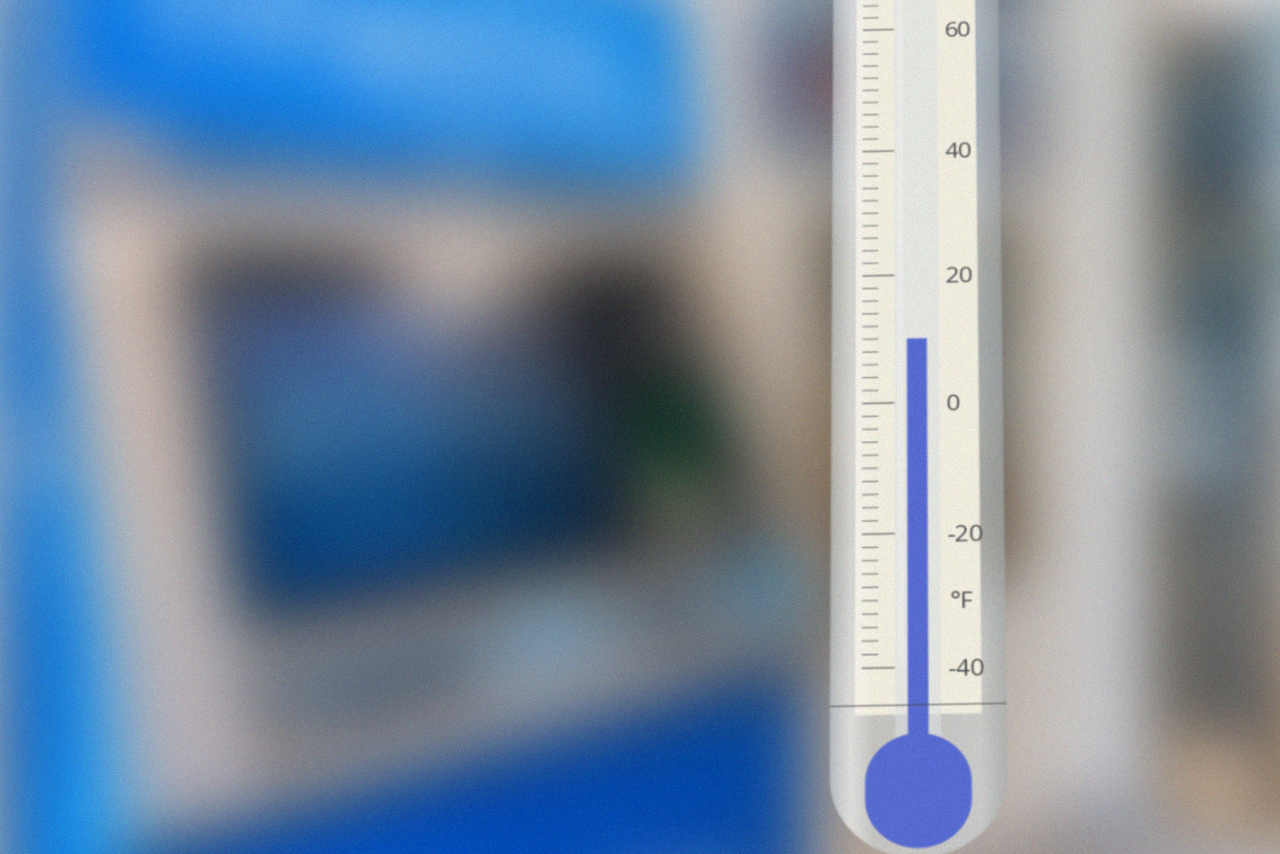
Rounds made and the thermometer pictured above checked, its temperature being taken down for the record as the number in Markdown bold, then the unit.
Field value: **10** °F
